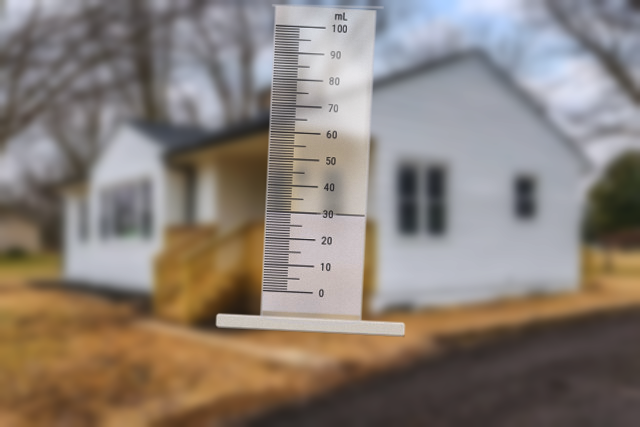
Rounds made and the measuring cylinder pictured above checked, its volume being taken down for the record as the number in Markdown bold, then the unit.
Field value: **30** mL
